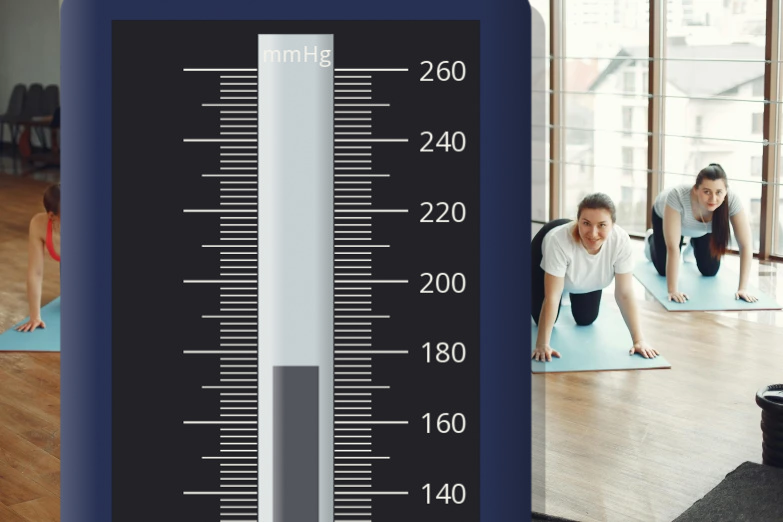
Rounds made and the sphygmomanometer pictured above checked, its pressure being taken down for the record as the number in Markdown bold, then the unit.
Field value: **176** mmHg
